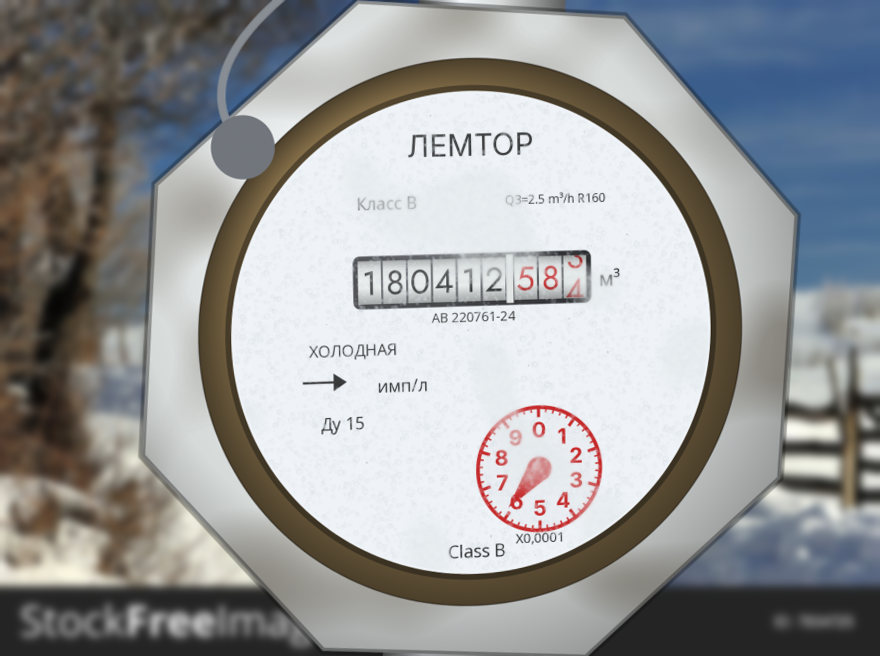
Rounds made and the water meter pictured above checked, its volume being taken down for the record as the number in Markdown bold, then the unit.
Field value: **180412.5836** m³
